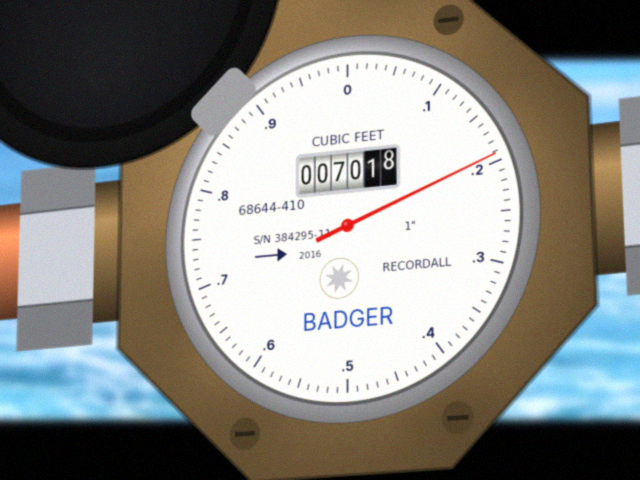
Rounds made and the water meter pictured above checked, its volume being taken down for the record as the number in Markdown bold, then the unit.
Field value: **7018.19** ft³
